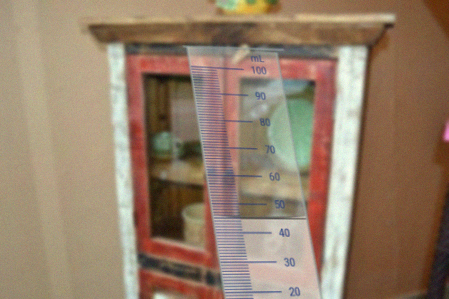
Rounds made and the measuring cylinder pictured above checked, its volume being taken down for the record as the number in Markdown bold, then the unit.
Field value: **45** mL
